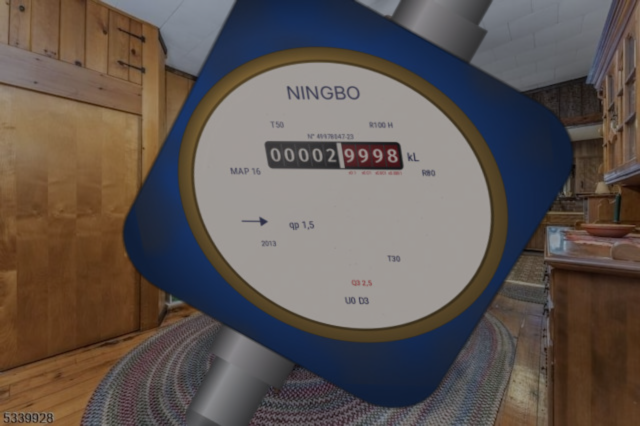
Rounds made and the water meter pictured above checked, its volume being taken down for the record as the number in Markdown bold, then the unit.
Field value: **2.9998** kL
